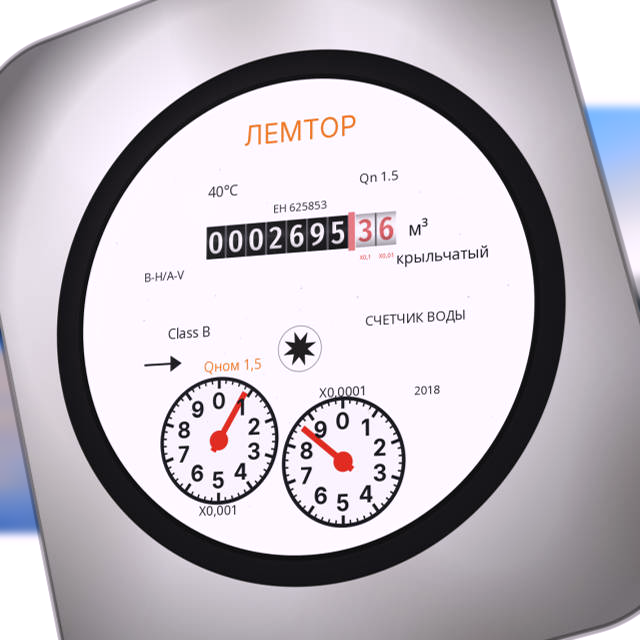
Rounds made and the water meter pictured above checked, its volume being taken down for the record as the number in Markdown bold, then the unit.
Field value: **2695.3608** m³
